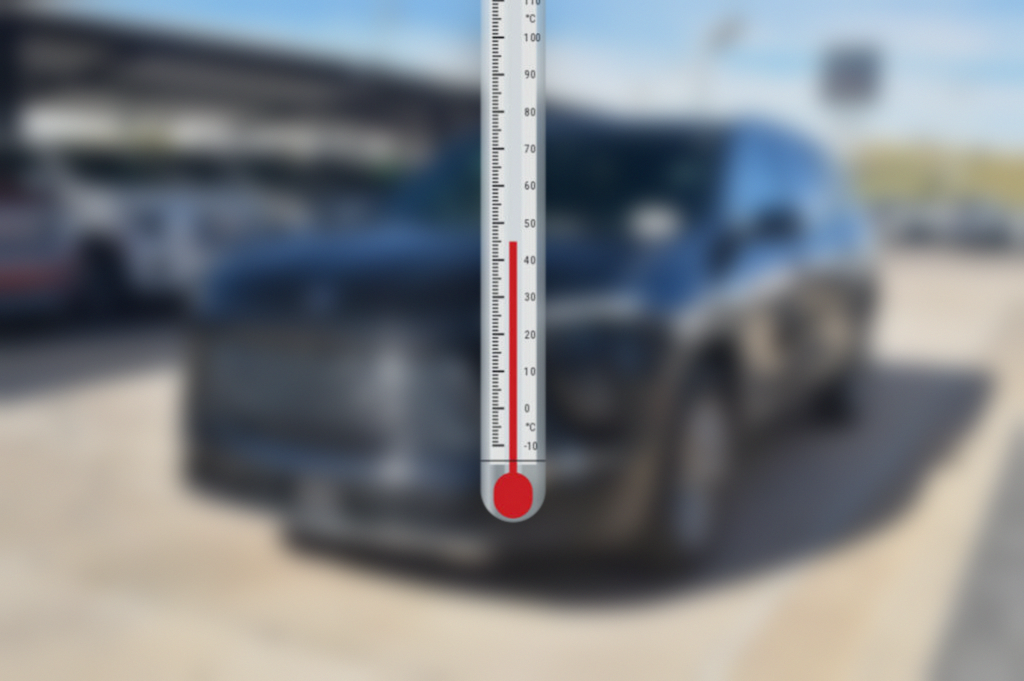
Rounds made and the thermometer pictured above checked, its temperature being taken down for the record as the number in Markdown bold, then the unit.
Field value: **45** °C
